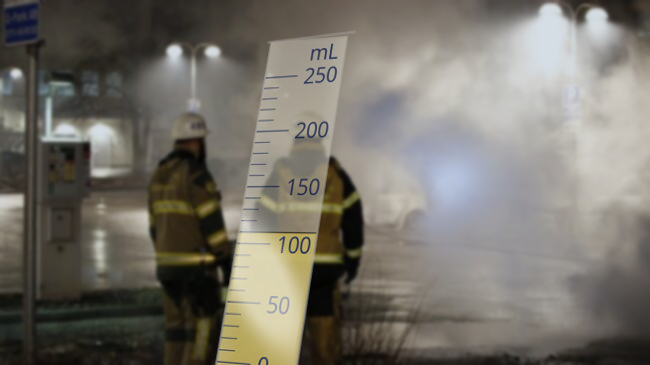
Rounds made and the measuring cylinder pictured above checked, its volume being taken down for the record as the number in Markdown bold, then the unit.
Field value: **110** mL
